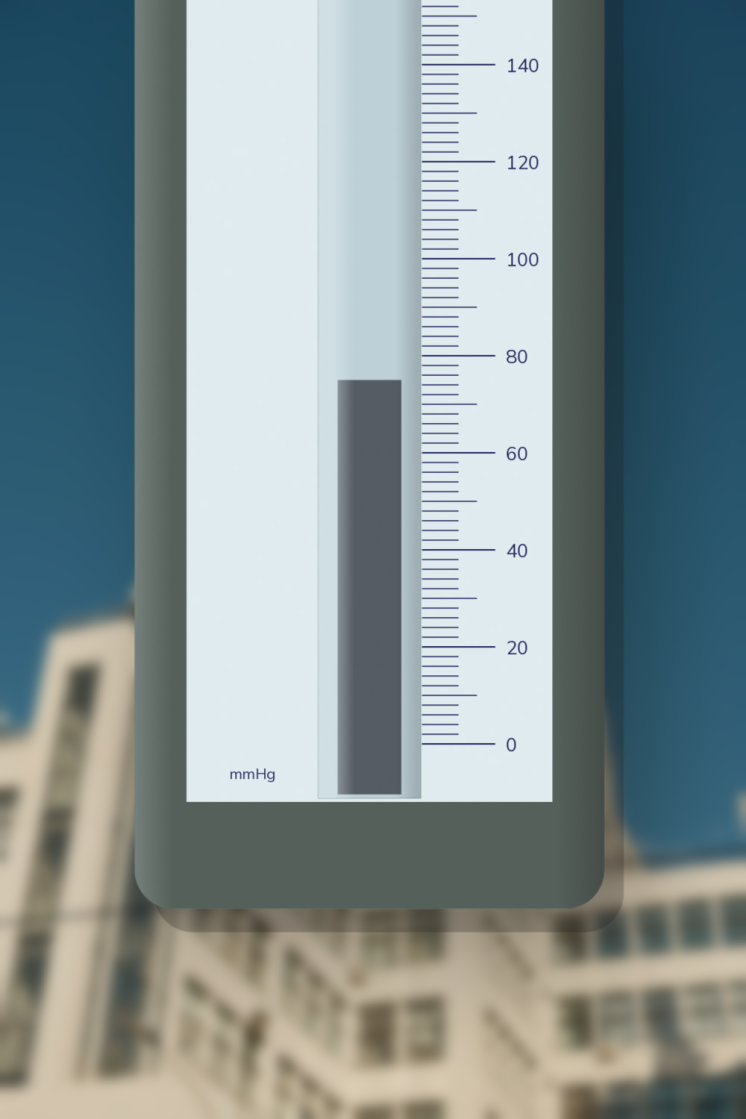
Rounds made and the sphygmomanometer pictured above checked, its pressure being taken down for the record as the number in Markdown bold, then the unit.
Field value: **75** mmHg
